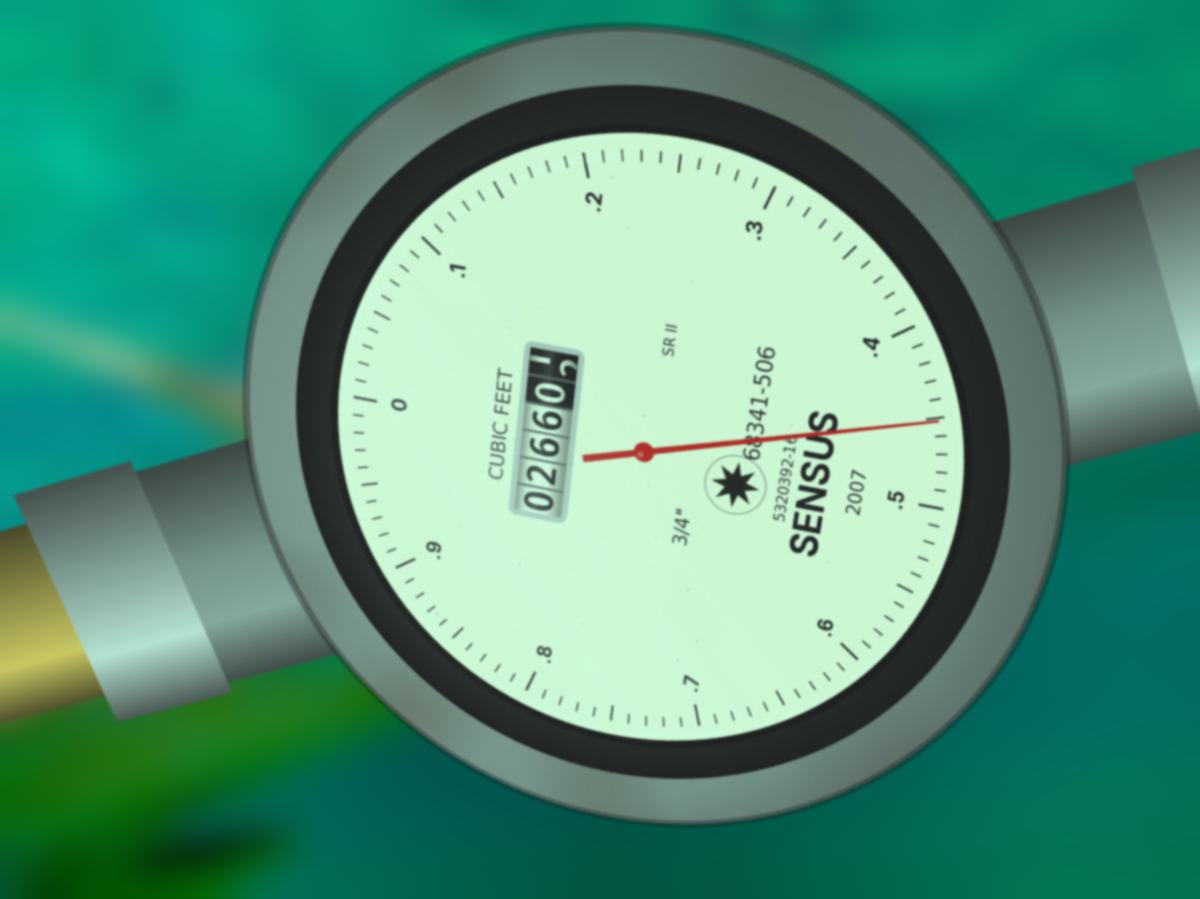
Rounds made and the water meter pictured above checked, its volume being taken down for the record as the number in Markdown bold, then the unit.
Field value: **26601.45** ft³
